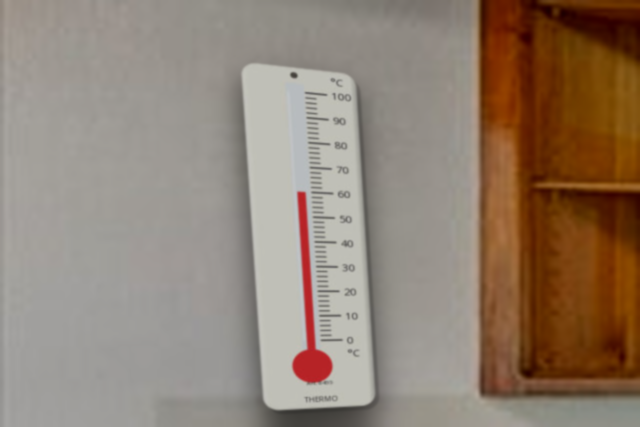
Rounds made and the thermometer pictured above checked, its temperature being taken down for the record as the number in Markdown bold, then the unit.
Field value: **60** °C
